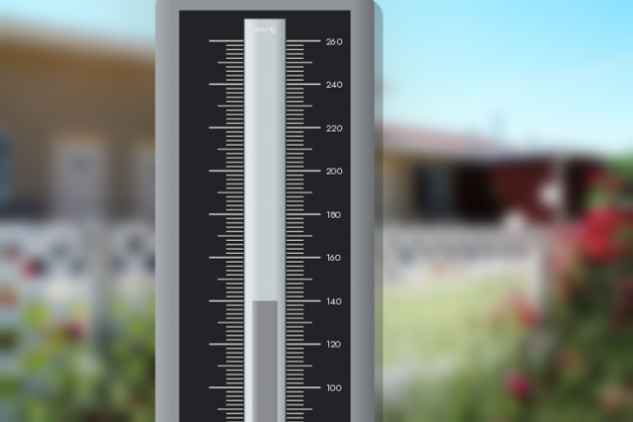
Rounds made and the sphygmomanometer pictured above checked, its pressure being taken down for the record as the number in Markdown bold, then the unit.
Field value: **140** mmHg
